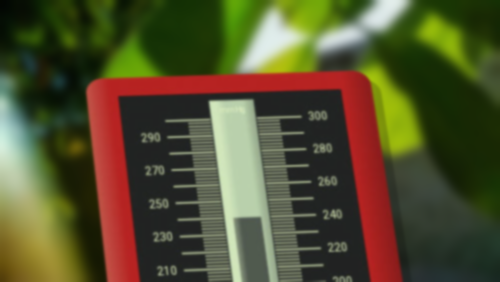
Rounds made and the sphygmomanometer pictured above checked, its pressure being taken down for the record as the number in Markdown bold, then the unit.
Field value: **240** mmHg
